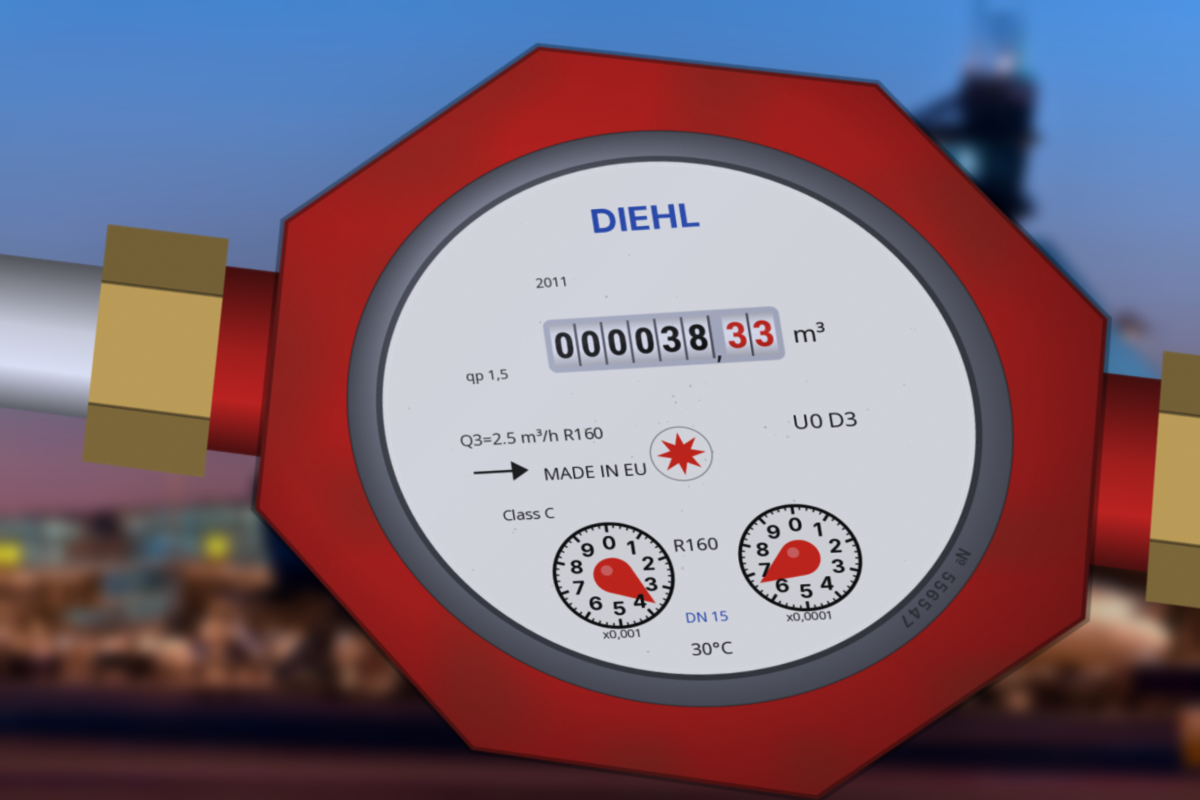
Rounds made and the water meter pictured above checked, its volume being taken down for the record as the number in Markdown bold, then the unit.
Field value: **38.3336** m³
